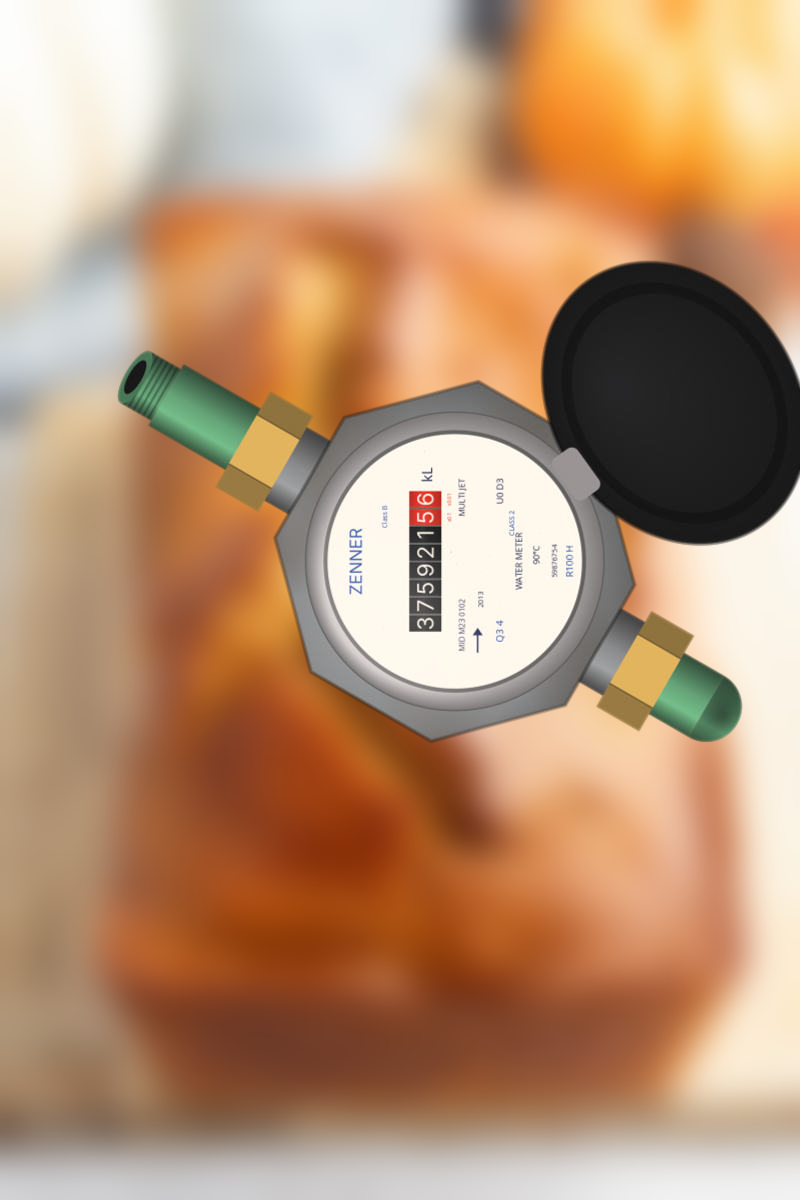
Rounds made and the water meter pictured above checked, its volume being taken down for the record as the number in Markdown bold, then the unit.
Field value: **375921.56** kL
